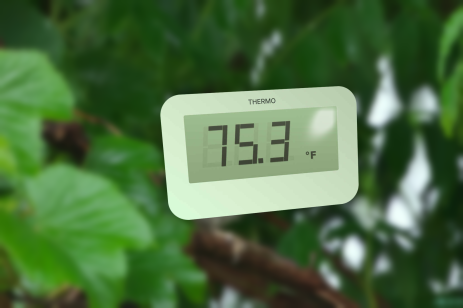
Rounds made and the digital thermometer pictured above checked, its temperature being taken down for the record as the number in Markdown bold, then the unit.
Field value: **75.3** °F
